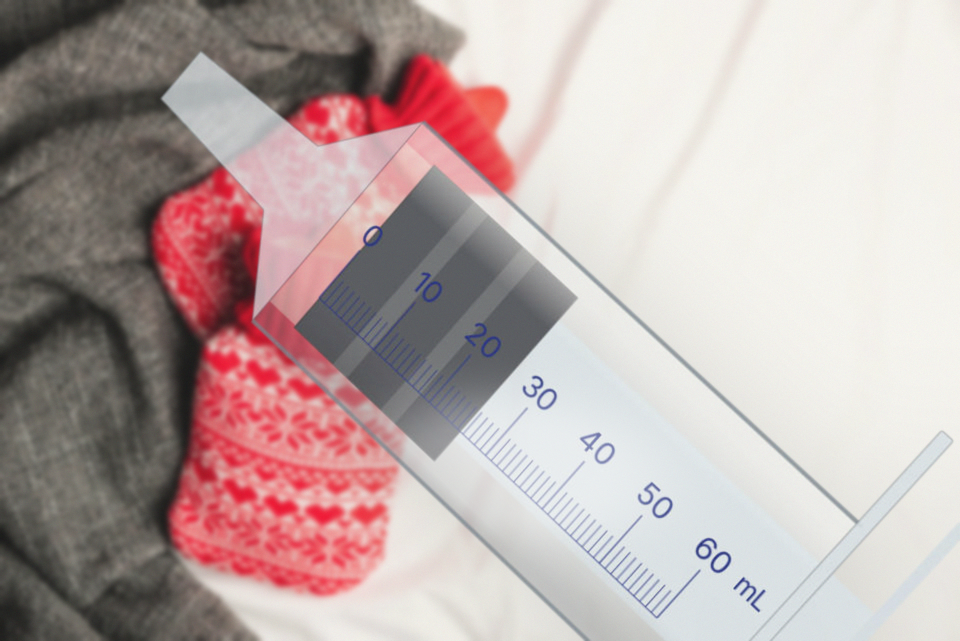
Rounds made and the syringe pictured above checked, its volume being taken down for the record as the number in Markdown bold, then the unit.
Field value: **0** mL
